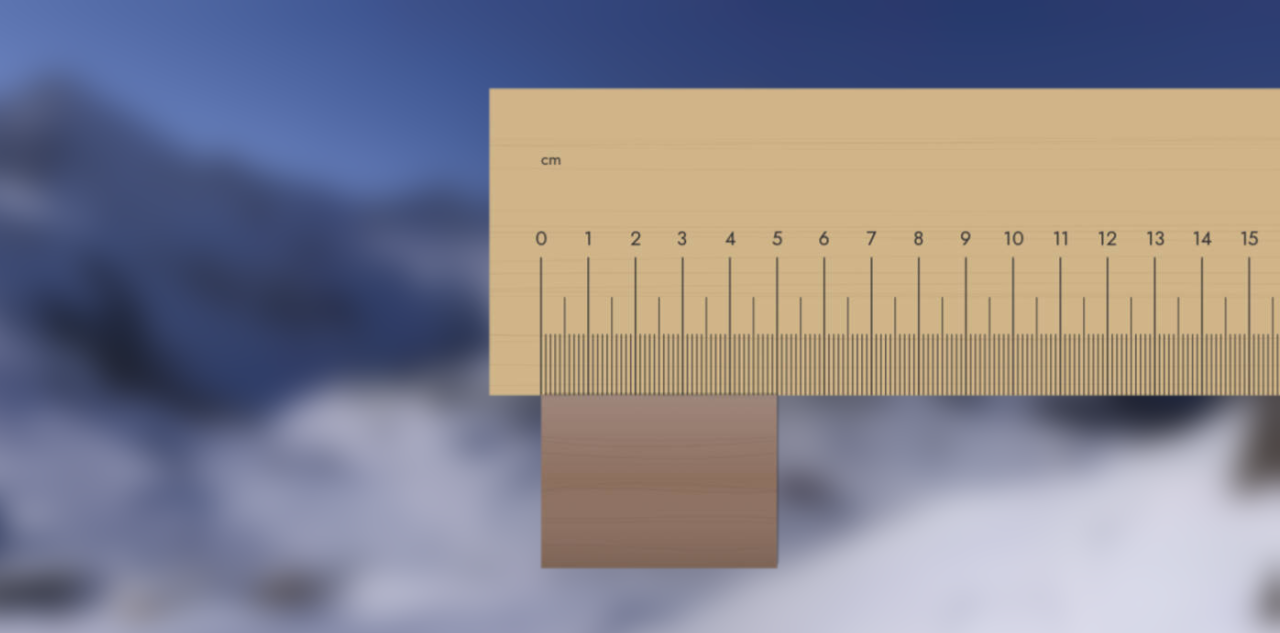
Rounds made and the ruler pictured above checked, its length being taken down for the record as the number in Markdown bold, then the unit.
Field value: **5** cm
